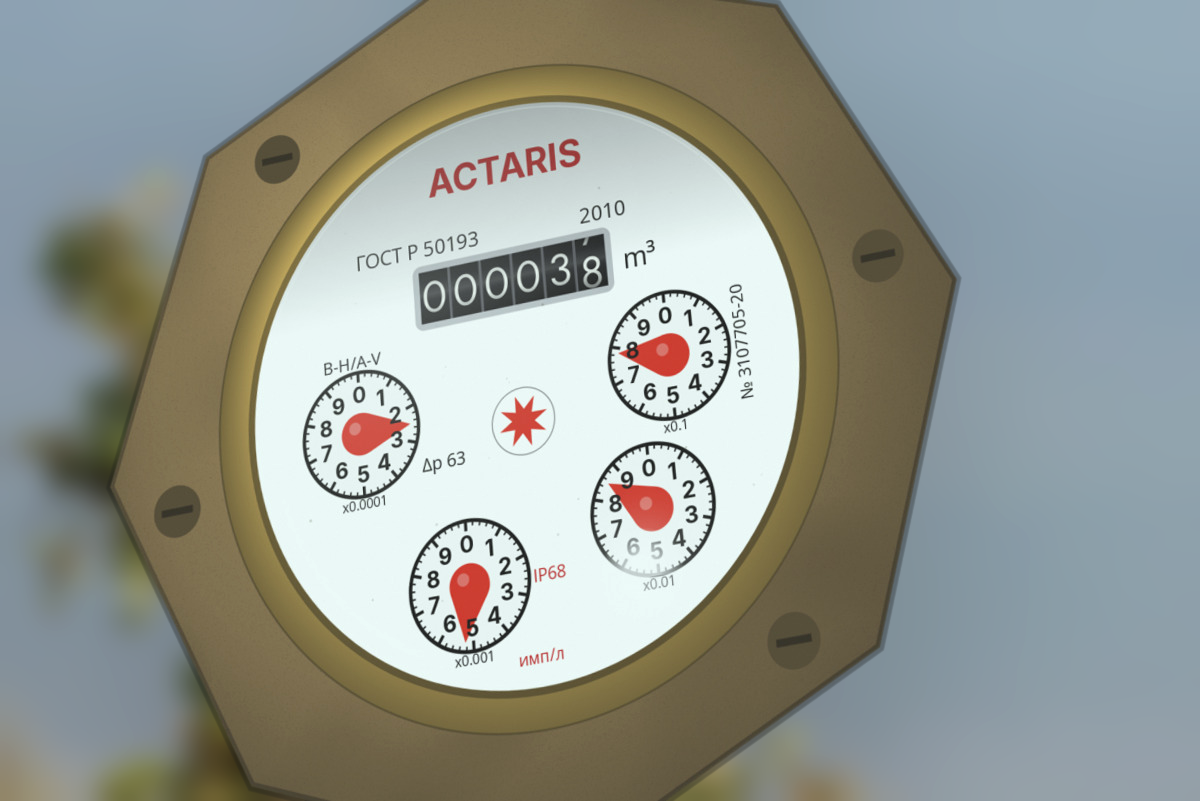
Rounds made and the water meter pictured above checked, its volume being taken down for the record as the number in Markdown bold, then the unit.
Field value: **37.7852** m³
